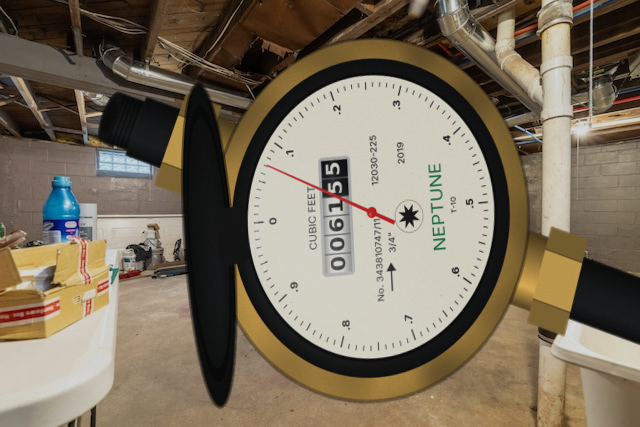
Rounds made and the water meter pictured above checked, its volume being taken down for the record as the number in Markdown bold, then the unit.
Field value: **6155.07** ft³
